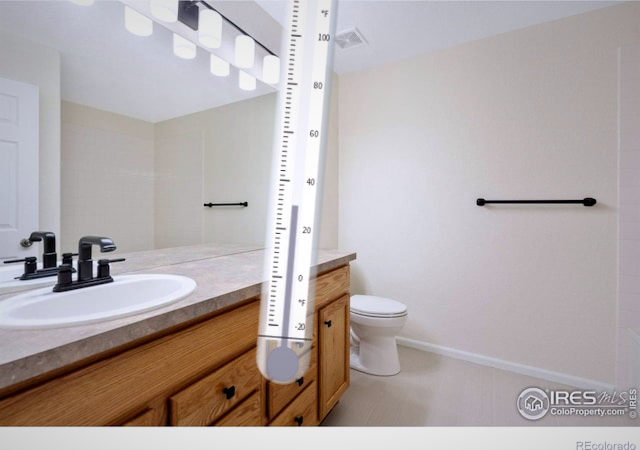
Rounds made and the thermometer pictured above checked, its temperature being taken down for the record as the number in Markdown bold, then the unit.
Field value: **30** °F
